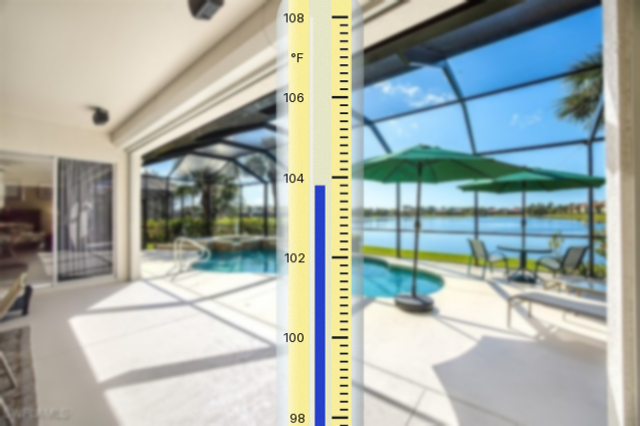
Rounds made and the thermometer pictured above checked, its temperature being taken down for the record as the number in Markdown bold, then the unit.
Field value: **103.8** °F
